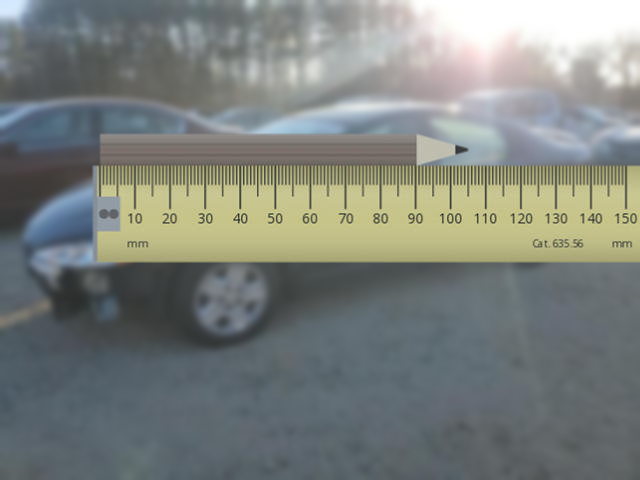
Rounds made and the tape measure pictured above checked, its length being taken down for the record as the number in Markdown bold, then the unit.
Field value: **105** mm
